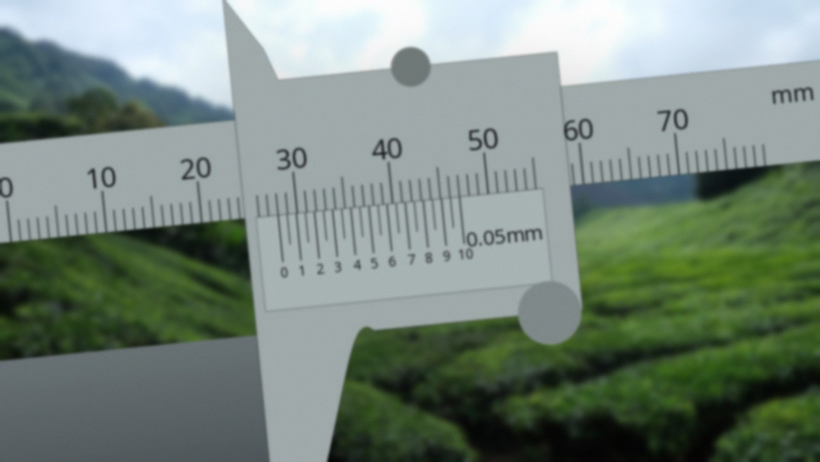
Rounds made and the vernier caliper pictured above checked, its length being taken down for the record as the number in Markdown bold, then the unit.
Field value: **28.0** mm
